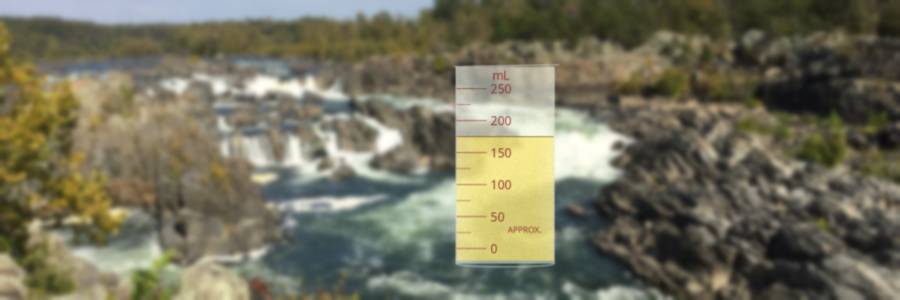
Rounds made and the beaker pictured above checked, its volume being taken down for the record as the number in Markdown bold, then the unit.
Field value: **175** mL
